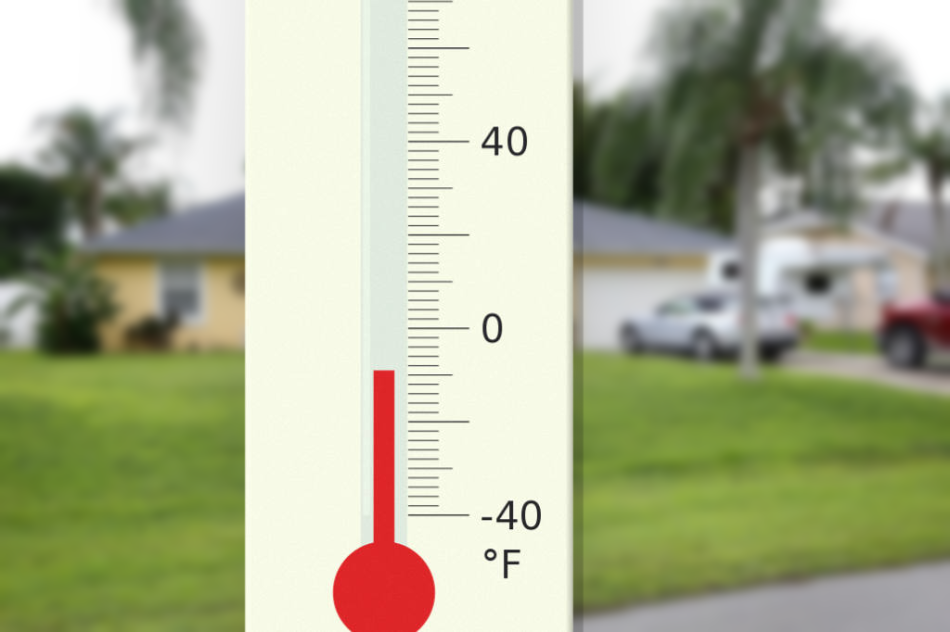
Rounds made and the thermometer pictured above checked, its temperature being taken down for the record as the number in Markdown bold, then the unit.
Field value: **-9** °F
